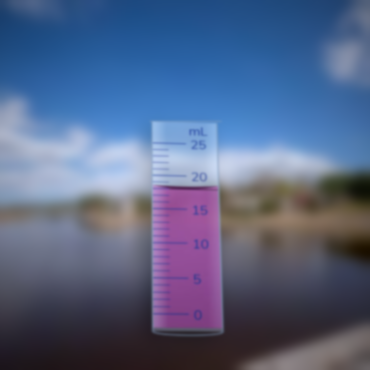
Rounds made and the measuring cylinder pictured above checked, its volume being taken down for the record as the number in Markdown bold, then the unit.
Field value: **18** mL
